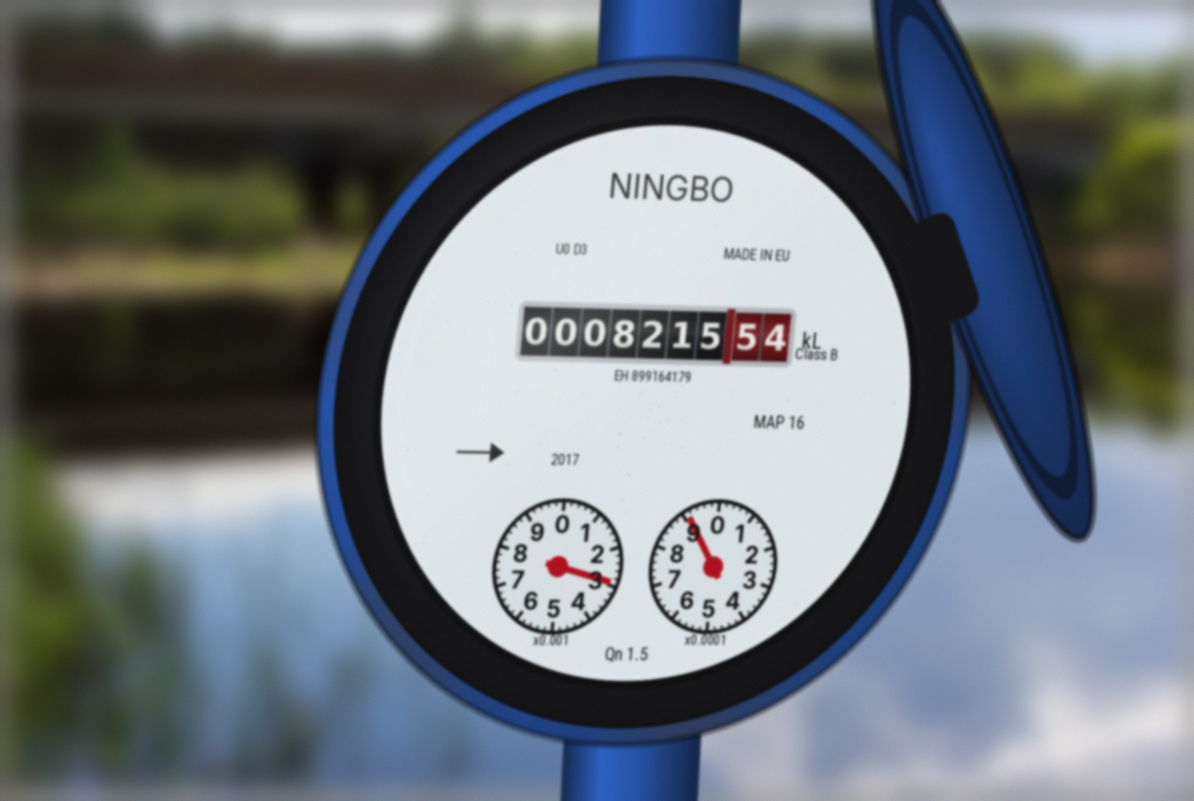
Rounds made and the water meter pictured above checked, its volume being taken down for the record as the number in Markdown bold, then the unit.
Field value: **8215.5429** kL
